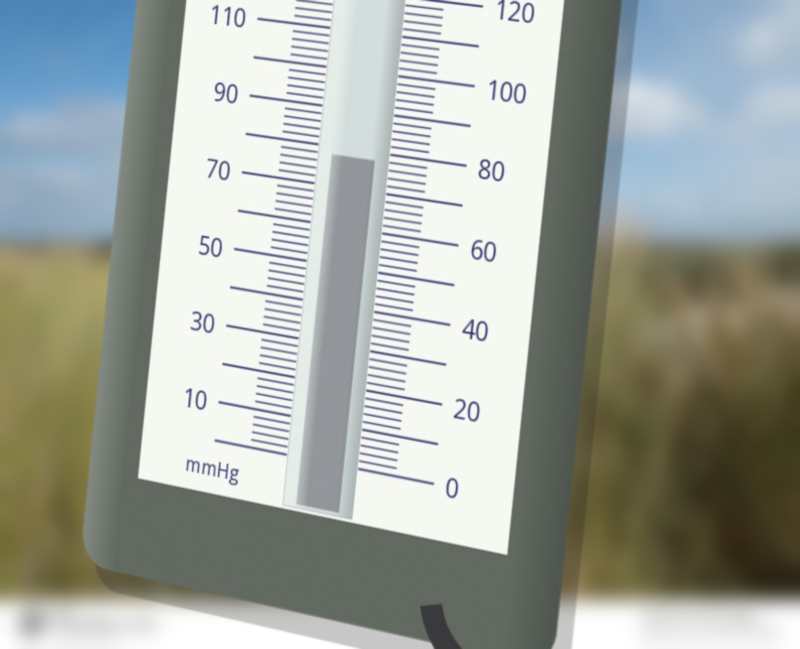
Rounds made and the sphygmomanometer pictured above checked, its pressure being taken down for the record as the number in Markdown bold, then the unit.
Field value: **78** mmHg
